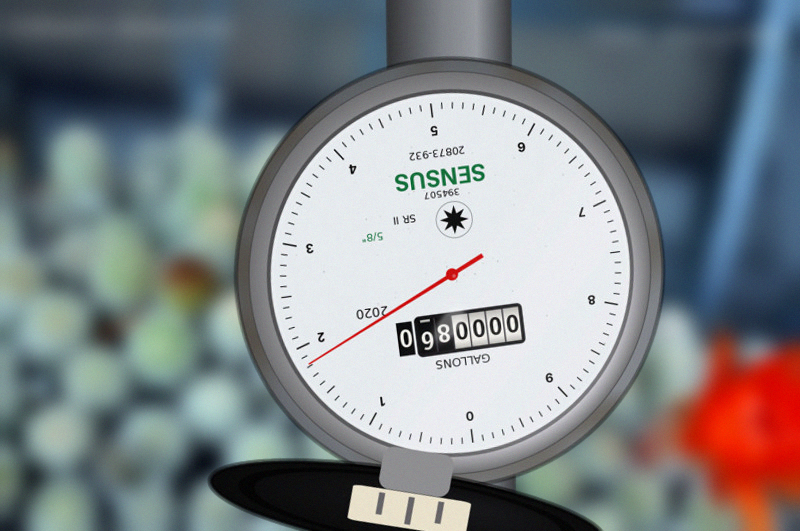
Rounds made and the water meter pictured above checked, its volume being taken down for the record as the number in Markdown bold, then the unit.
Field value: **861.8** gal
